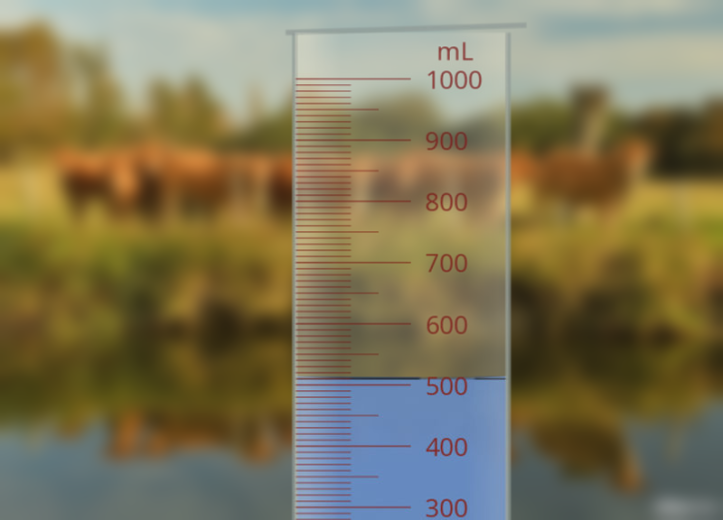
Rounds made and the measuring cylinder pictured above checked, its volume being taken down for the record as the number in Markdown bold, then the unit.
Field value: **510** mL
